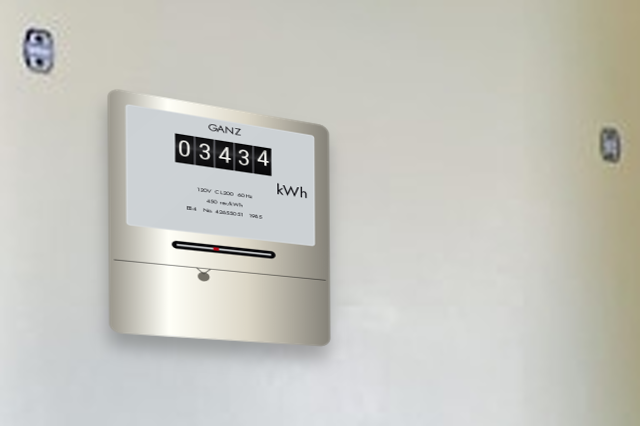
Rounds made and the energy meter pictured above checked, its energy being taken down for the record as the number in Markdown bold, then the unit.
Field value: **3434** kWh
